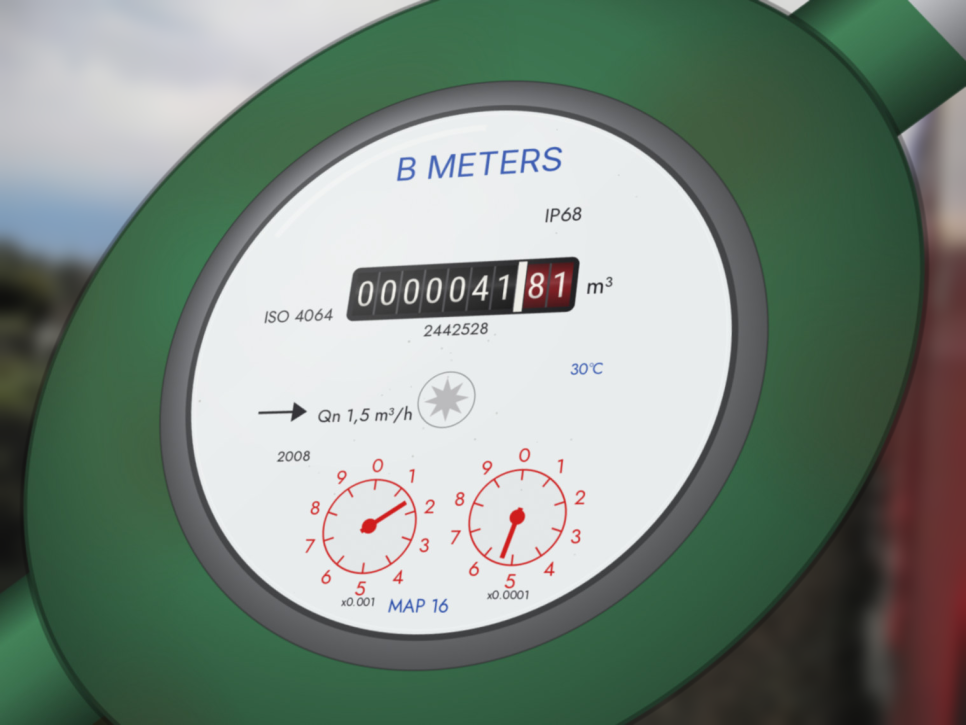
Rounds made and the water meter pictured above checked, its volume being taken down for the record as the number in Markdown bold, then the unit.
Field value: **41.8115** m³
